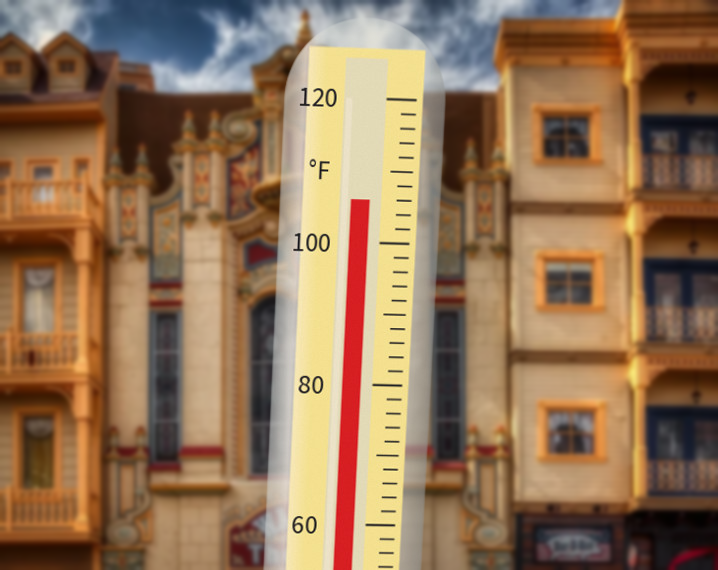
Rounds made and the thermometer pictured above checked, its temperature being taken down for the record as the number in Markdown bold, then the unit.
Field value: **106** °F
